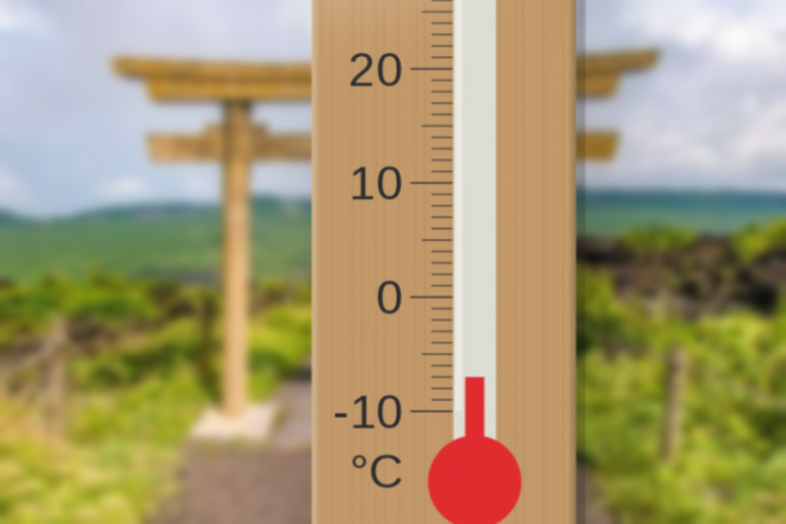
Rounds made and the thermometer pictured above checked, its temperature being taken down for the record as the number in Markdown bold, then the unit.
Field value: **-7** °C
